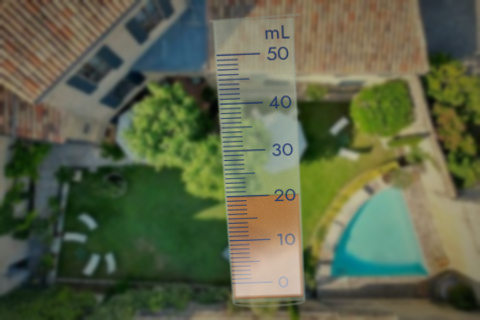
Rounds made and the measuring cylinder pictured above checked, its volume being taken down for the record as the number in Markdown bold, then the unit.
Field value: **20** mL
